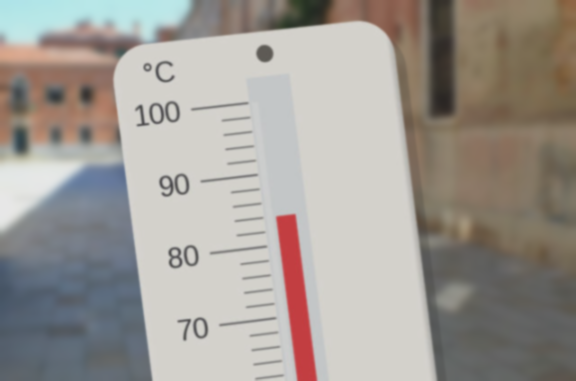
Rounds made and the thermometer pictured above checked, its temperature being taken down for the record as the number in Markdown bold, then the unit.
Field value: **84** °C
